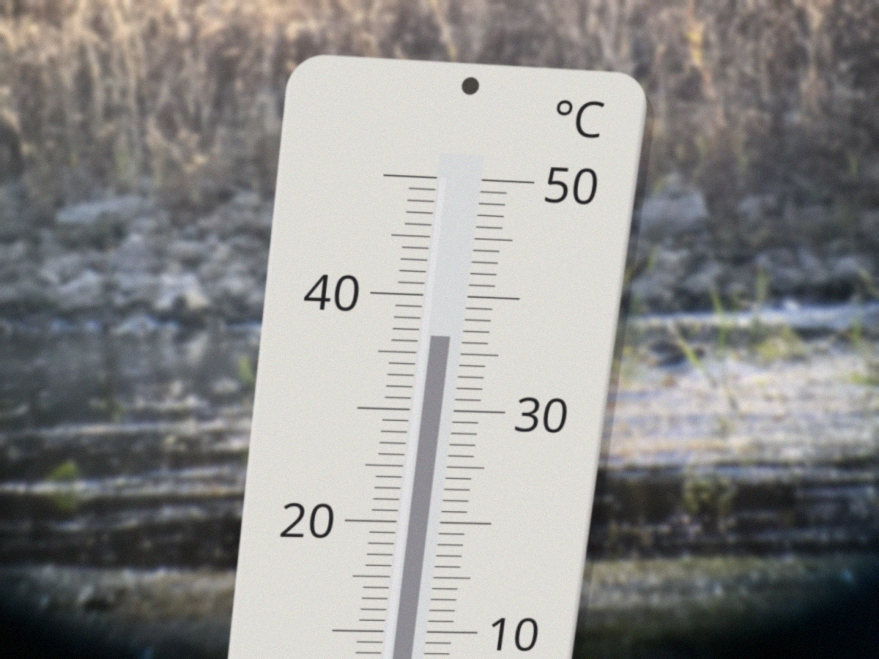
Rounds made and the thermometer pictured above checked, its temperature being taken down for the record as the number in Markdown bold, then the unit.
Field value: **36.5** °C
